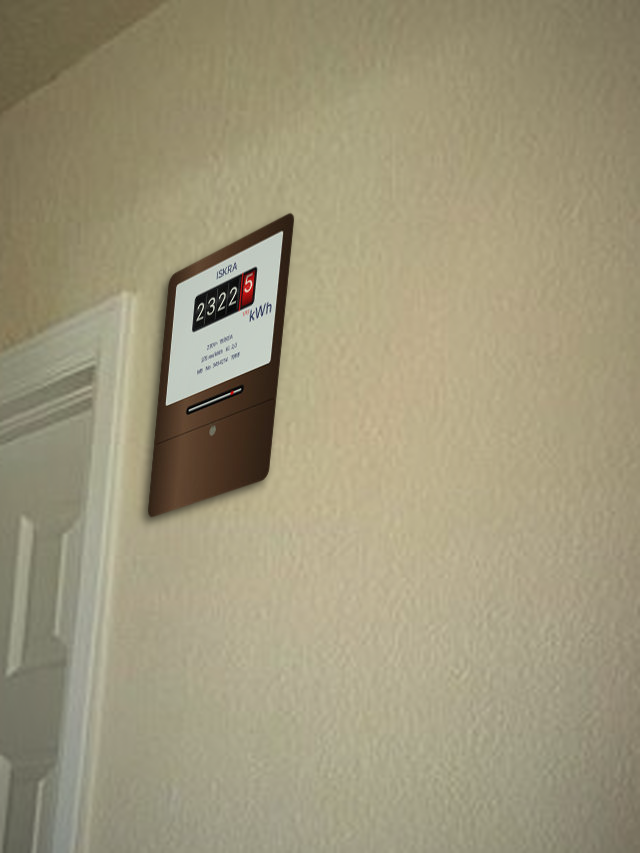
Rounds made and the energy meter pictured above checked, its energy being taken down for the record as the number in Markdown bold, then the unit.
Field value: **2322.5** kWh
